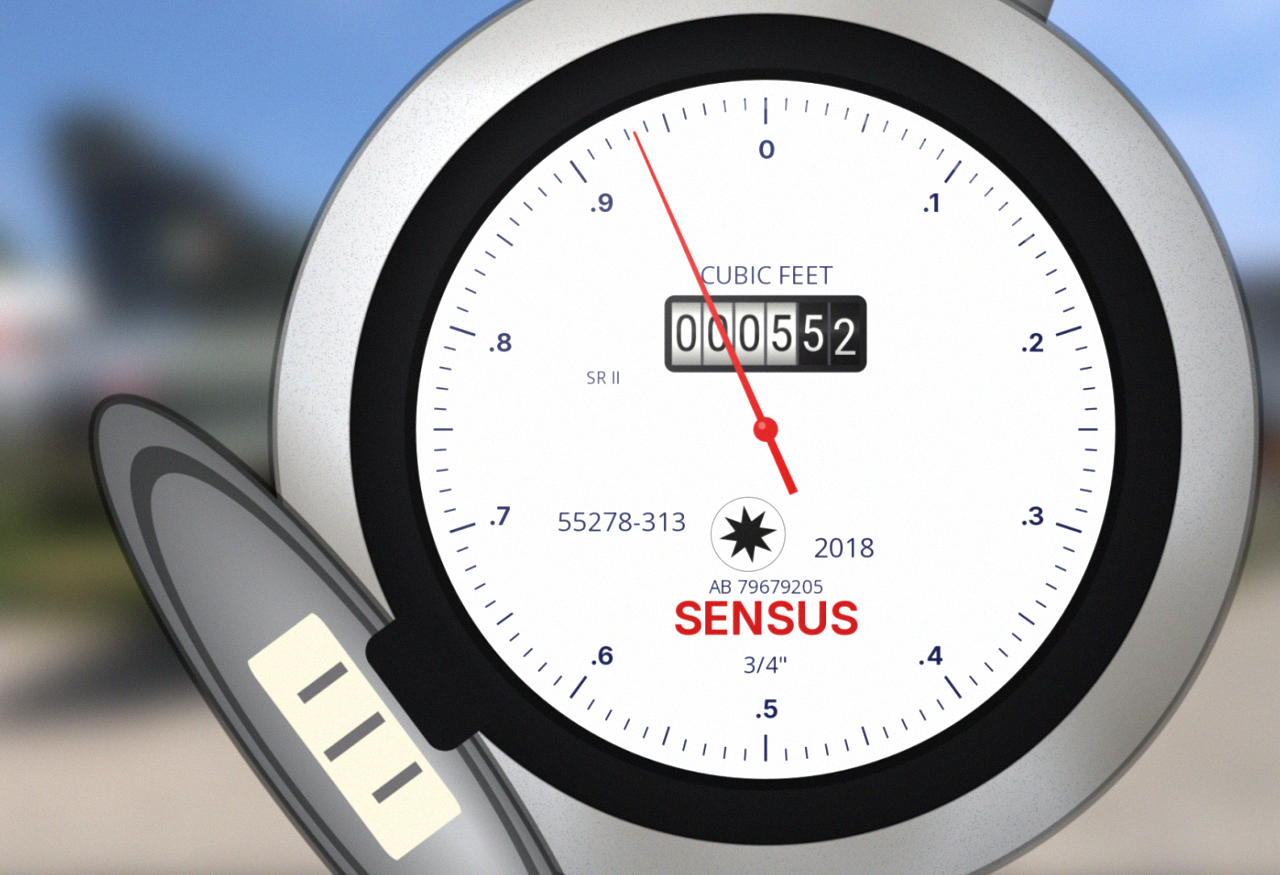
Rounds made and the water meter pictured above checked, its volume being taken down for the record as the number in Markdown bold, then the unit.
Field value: **551.93** ft³
